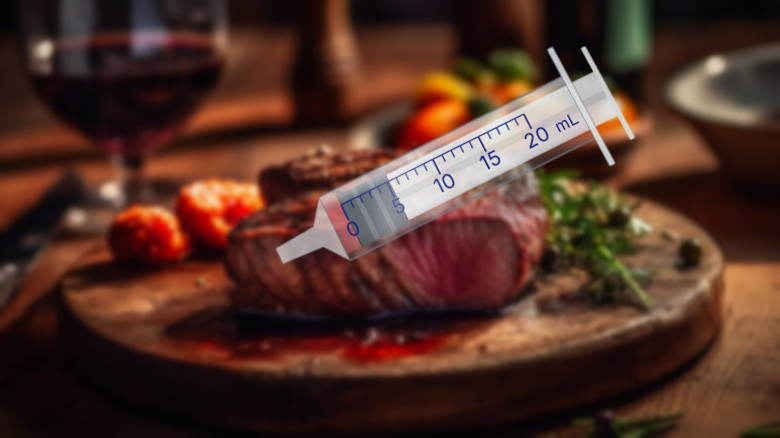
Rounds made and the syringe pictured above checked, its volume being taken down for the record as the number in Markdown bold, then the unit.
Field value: **0** mL
